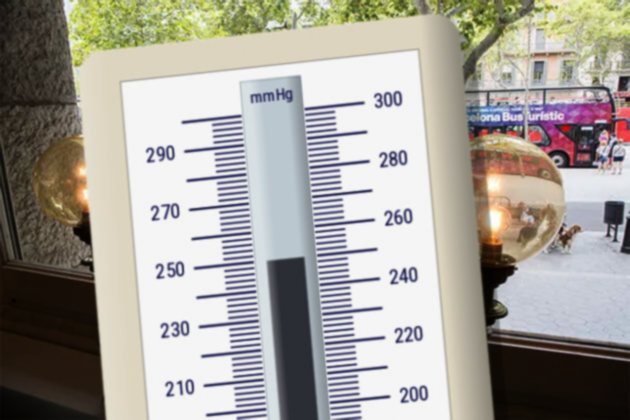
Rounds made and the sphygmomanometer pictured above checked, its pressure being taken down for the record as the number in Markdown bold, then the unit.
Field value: **250** mmHg
